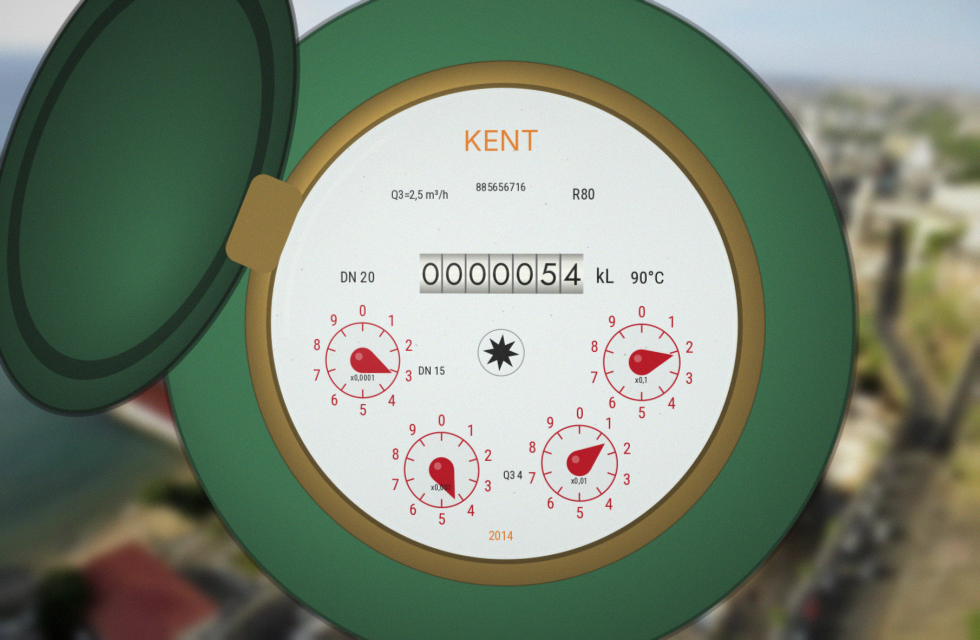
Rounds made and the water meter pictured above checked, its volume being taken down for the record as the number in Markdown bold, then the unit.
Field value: **54.2143** kL
